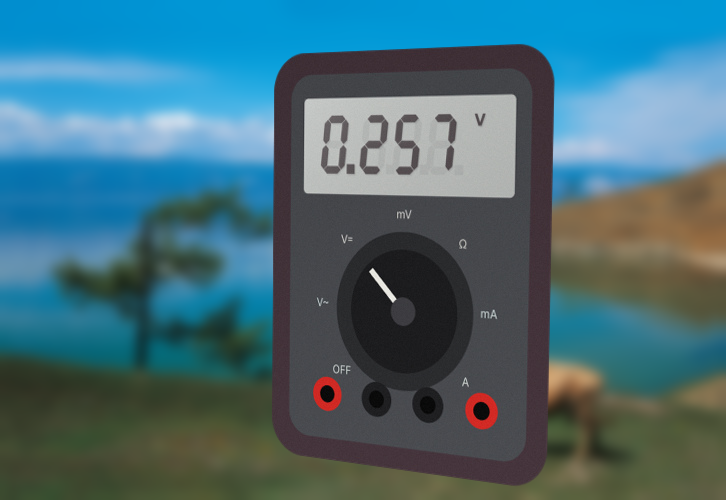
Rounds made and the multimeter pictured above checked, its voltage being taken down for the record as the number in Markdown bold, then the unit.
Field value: **0.257** V
